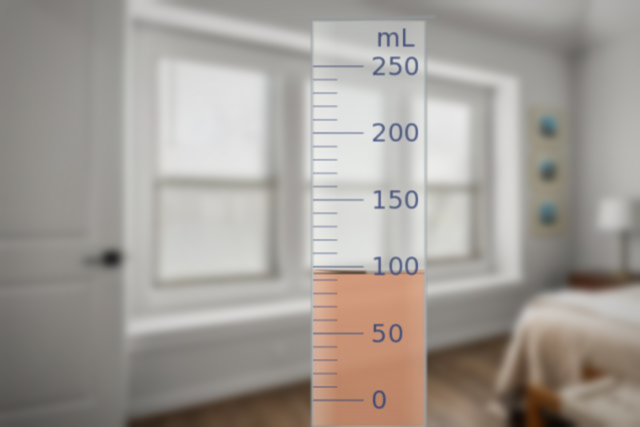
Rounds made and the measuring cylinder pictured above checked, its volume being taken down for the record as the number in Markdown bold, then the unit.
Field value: **95** mL
